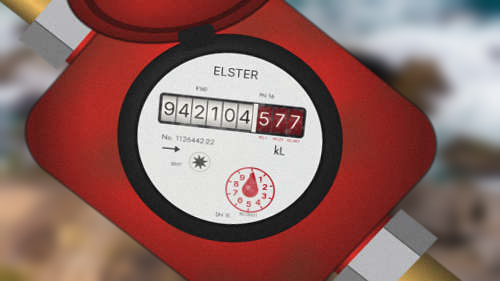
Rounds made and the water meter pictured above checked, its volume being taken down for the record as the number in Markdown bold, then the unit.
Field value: **942104.5770** kL
